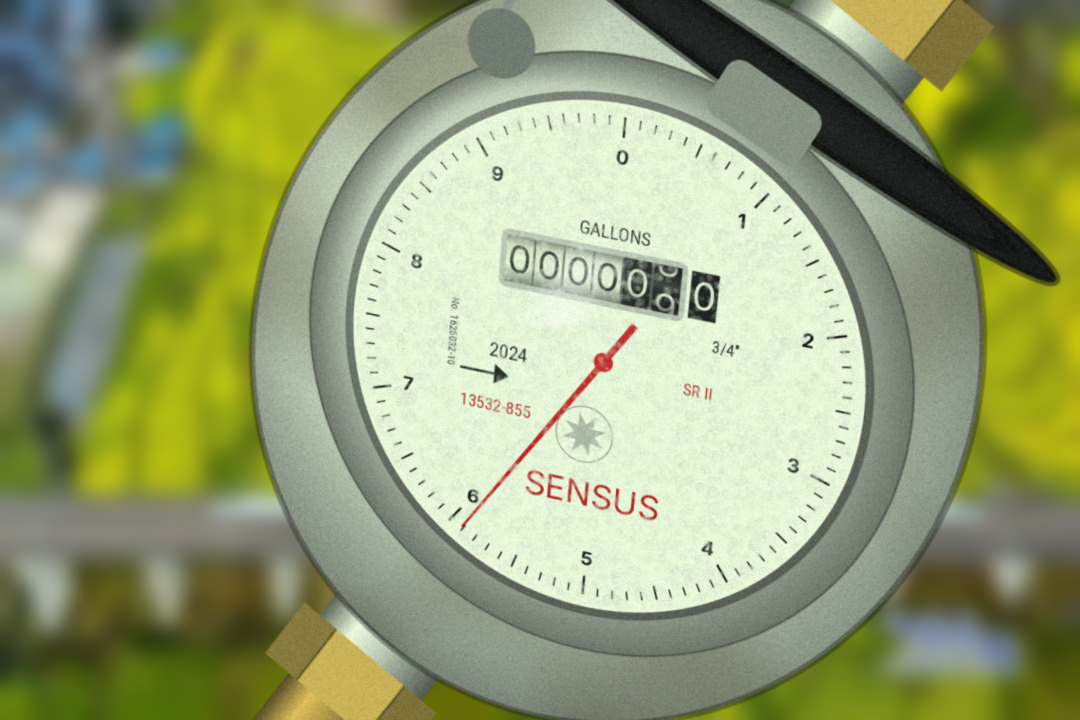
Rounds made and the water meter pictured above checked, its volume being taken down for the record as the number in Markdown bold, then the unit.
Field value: **85.9** gal
